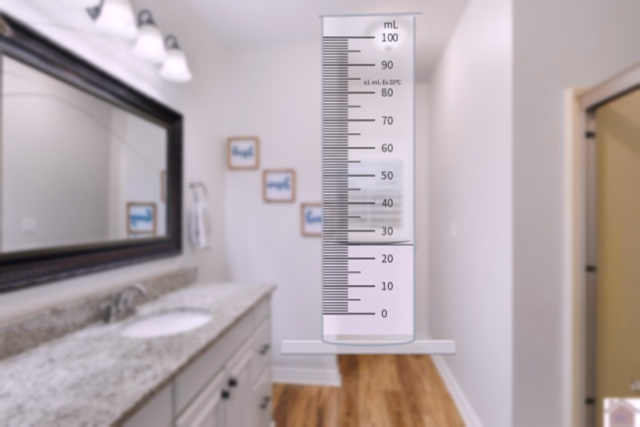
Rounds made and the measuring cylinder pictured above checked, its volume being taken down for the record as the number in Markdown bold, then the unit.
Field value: **25** mL
